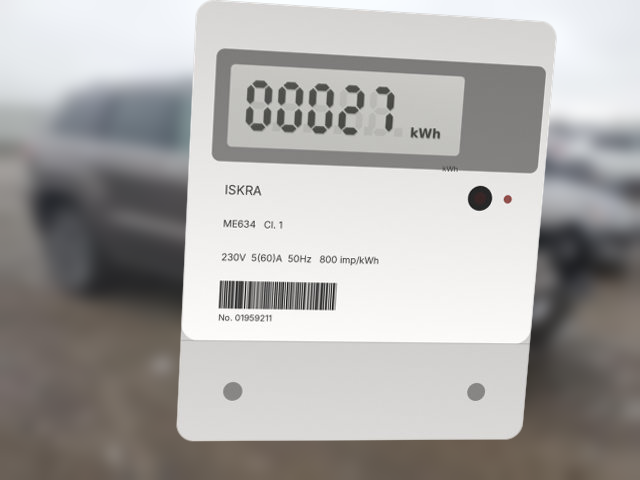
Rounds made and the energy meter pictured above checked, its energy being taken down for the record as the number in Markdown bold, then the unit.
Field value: **27** kWh
